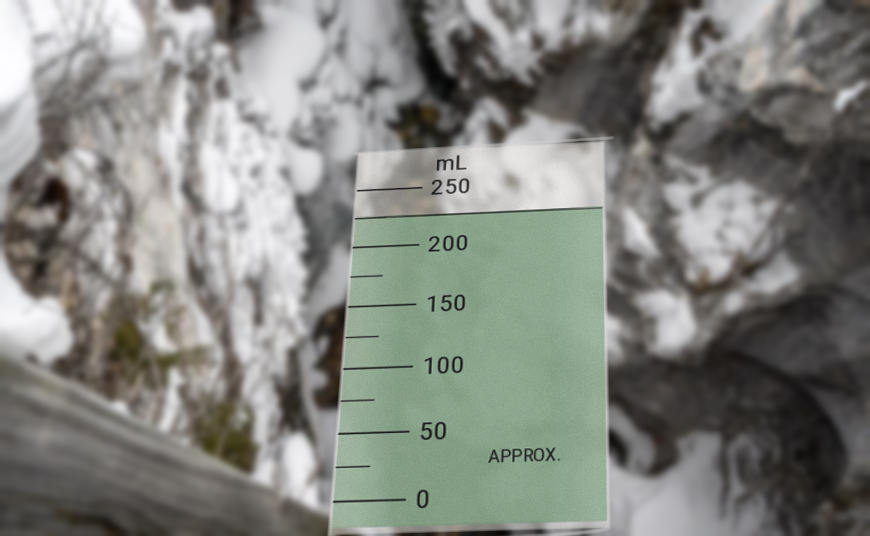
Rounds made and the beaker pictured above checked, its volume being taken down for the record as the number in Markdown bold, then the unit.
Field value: **225** mL
